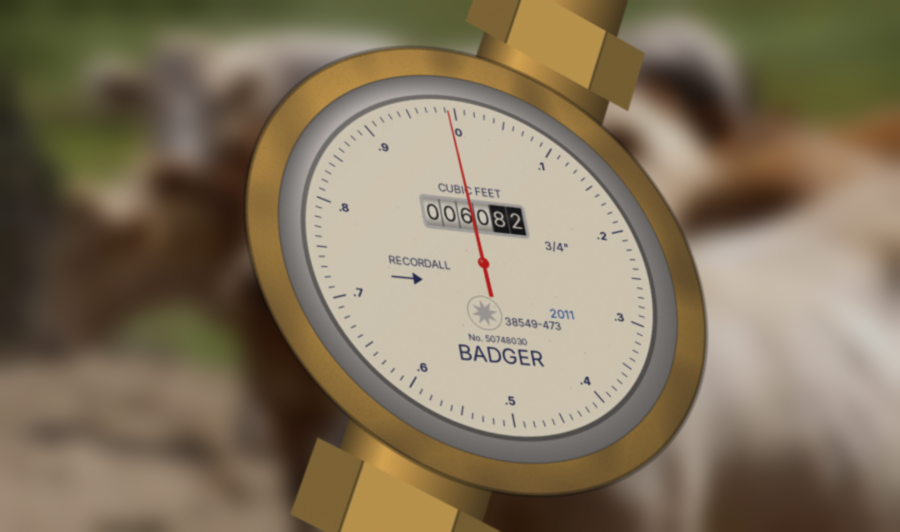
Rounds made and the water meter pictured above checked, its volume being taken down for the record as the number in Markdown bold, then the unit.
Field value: **6081.99** ft³
